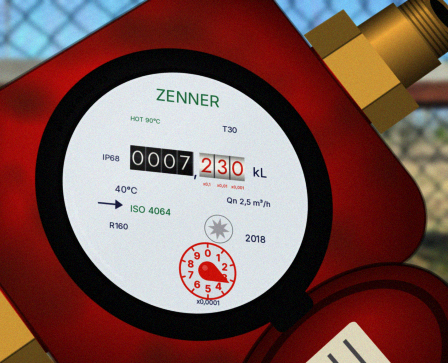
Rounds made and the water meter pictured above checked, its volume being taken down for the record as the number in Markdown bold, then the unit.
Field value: **7.2303** kL
